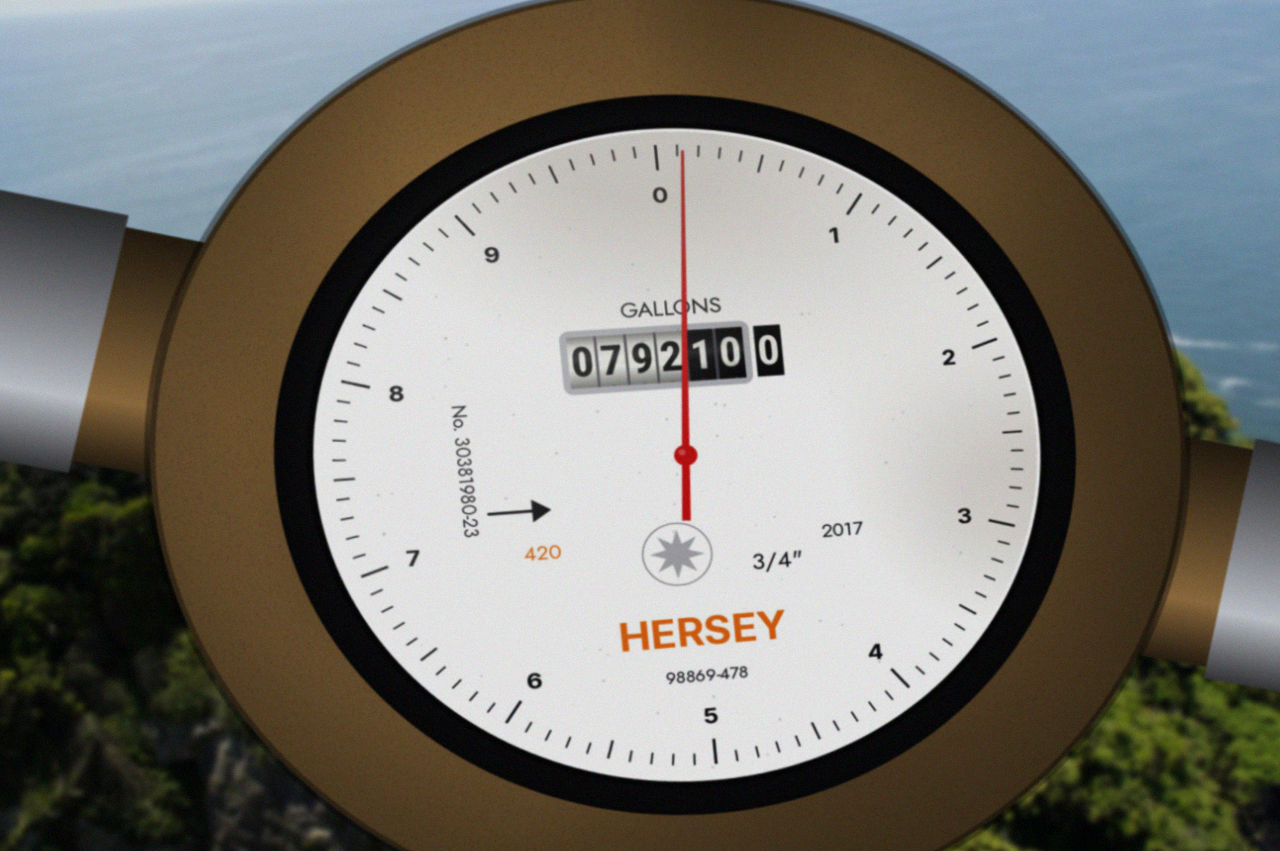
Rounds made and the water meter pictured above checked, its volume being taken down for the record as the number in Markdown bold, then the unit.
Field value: **792100.1** gal
